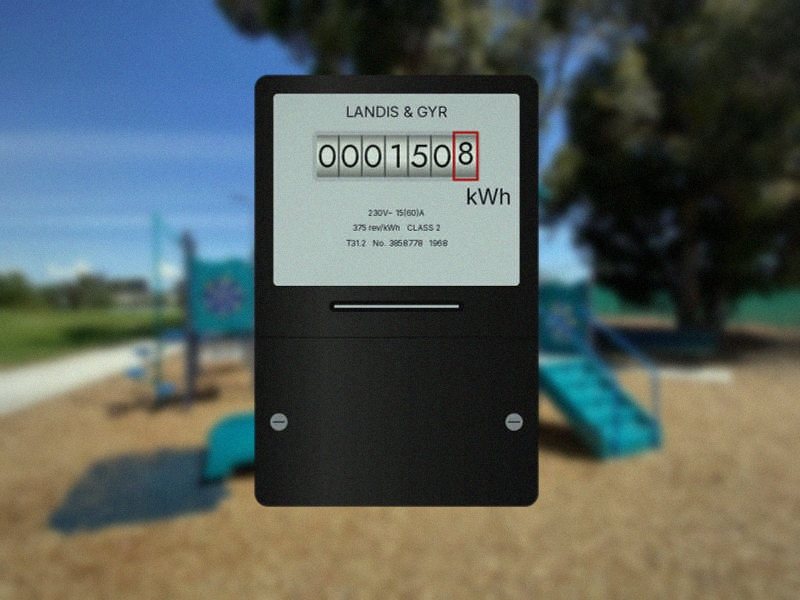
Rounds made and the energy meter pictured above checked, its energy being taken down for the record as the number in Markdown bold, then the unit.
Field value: **150.8** kWh
